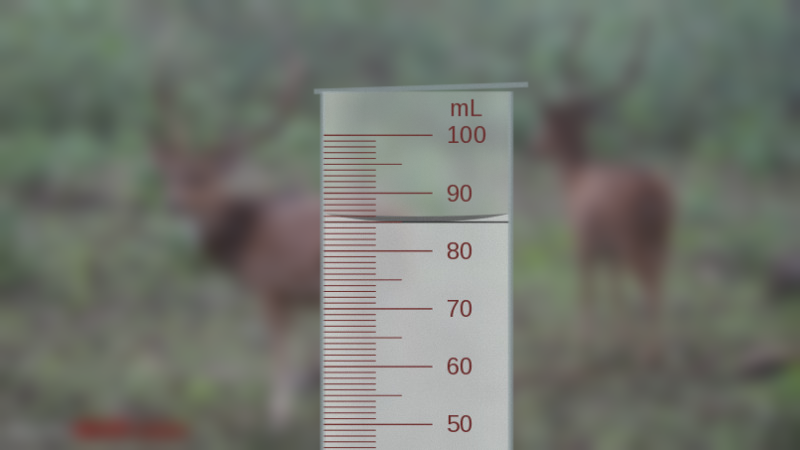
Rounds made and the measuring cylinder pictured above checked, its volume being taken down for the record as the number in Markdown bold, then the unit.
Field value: **85** mL
